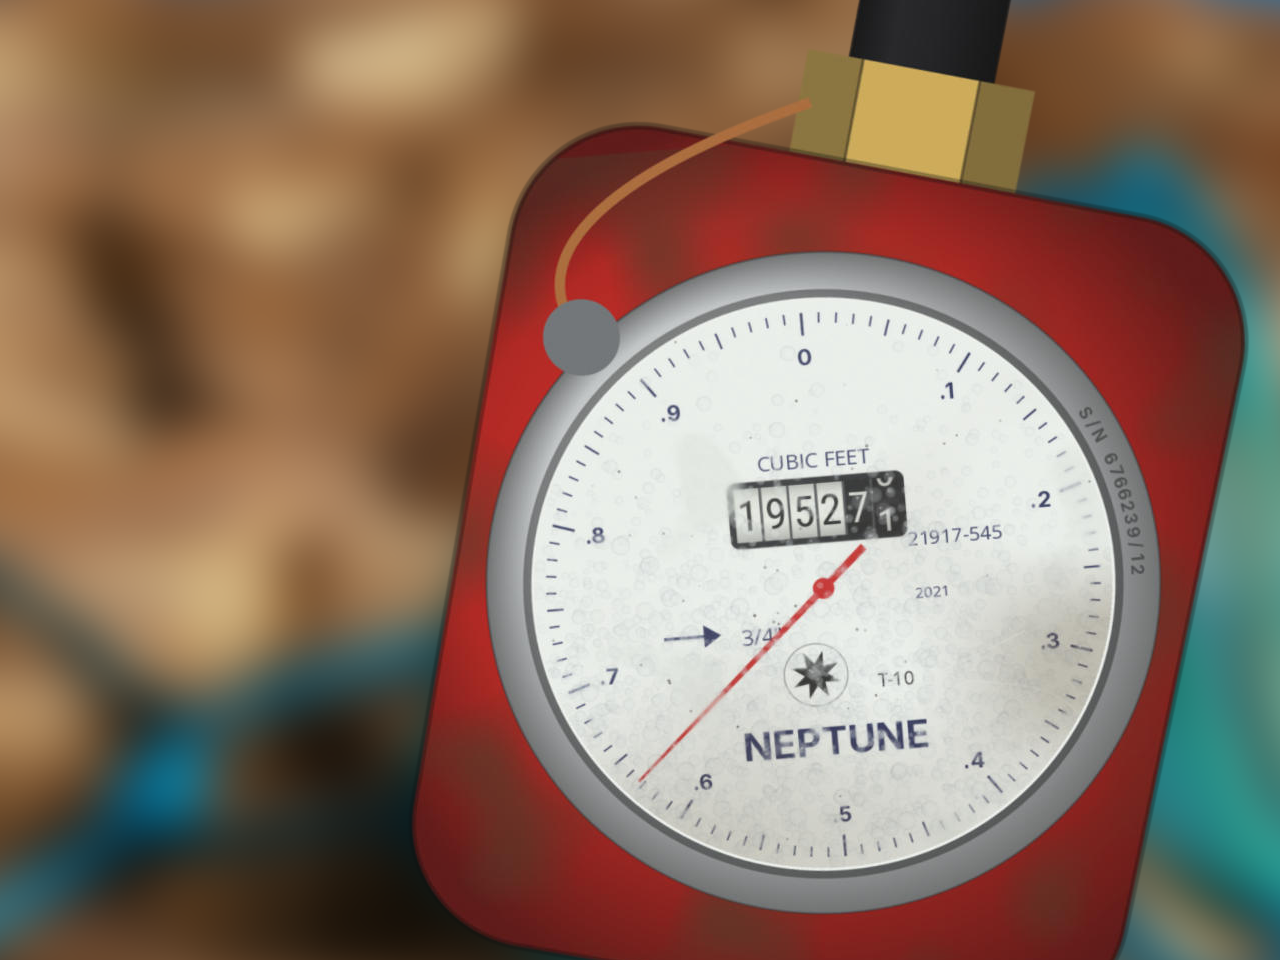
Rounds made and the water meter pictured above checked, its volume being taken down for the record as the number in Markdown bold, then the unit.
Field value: **195270.63** ft³
